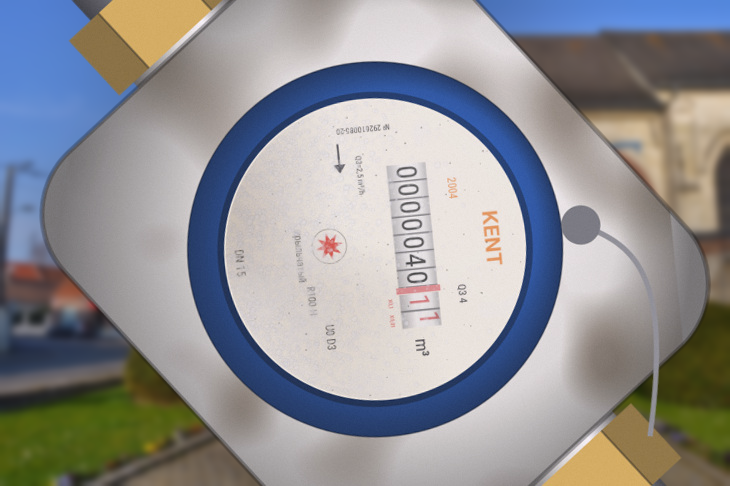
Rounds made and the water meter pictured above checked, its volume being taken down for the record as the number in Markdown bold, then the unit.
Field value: **40.11** m³
